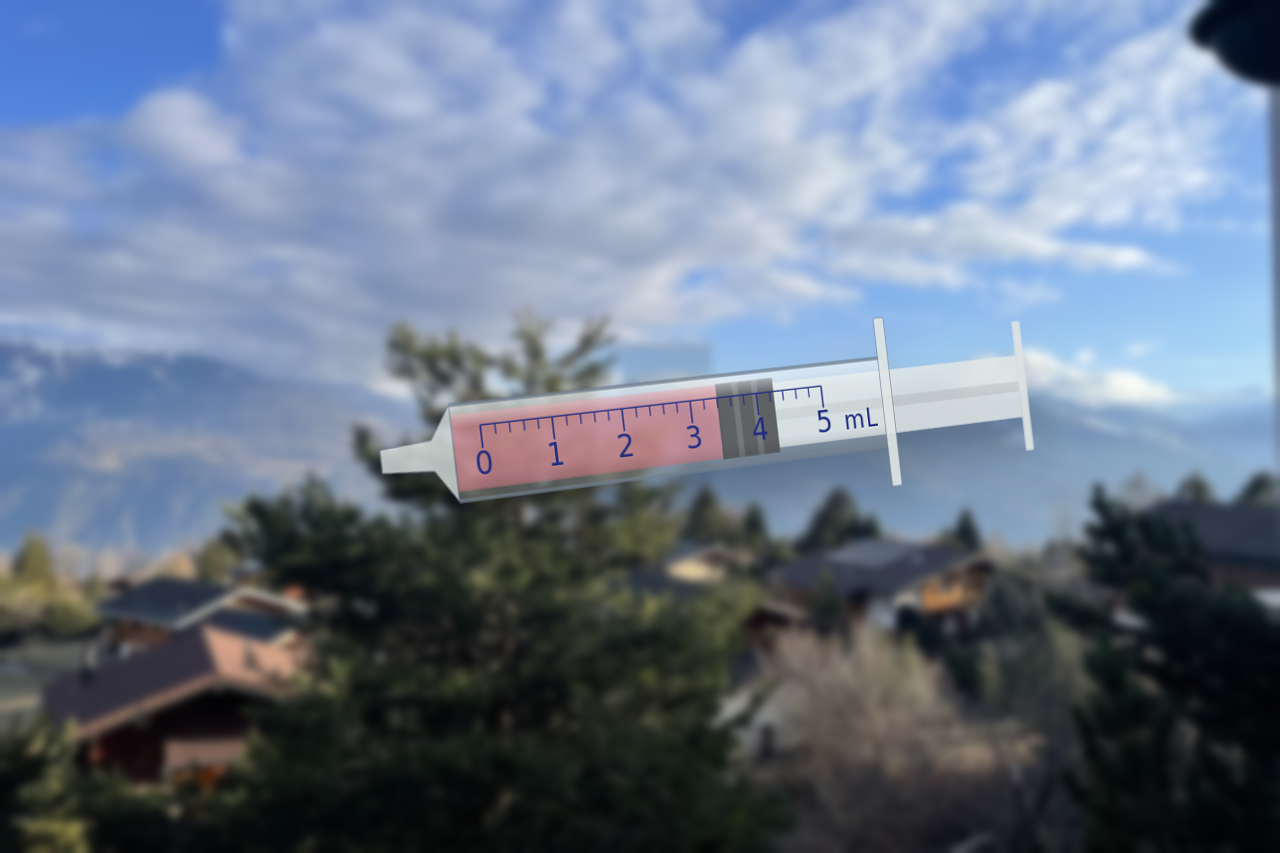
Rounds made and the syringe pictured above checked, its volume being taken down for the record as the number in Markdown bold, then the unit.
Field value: **3.4** mL
